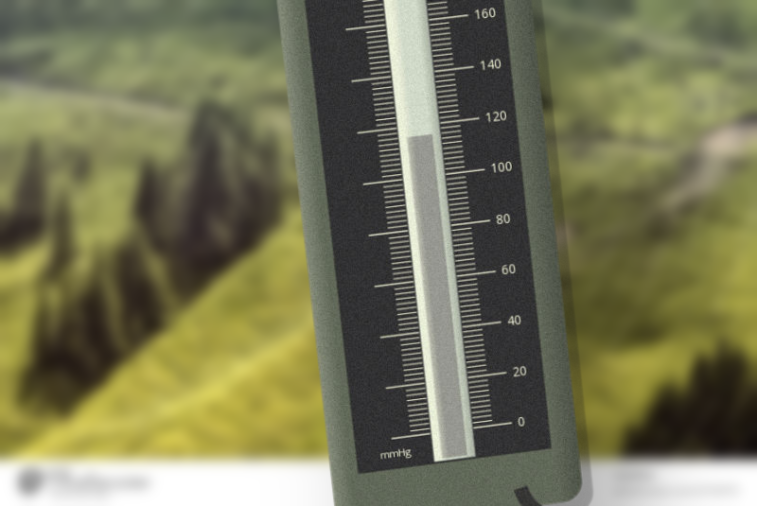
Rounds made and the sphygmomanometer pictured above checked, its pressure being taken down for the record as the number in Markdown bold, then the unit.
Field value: **116** mmHg
